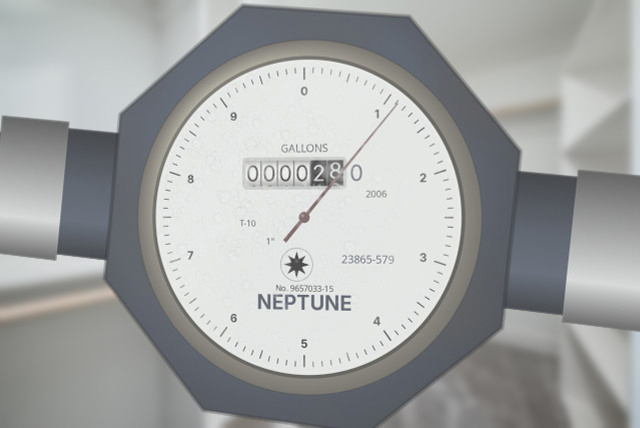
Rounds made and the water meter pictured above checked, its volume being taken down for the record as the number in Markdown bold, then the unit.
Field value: **281.1** gal
